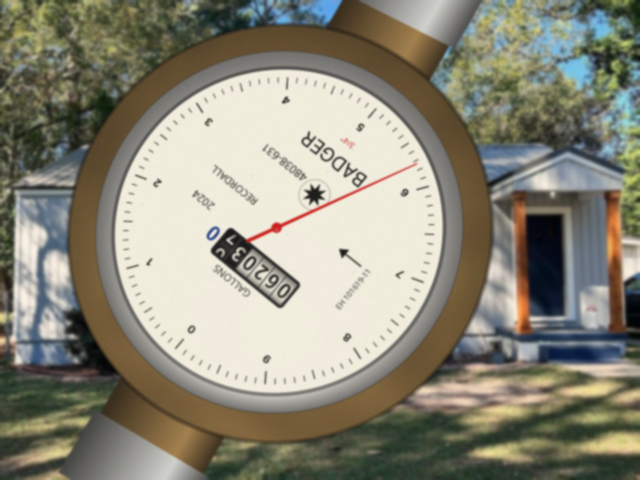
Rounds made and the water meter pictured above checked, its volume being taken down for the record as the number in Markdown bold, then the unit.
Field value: **620365.7** gal
